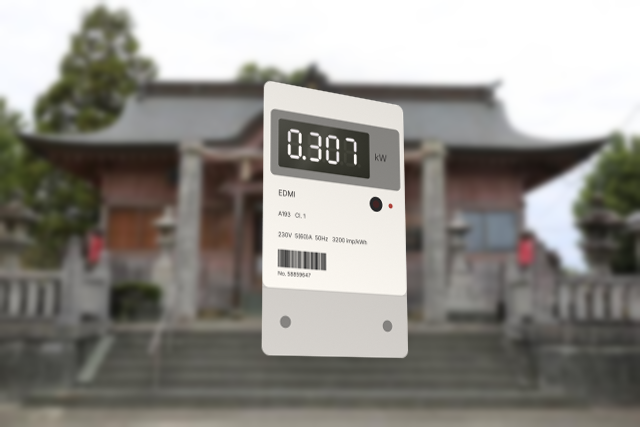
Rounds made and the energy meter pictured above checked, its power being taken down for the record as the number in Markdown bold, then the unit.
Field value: **0.307** kW
